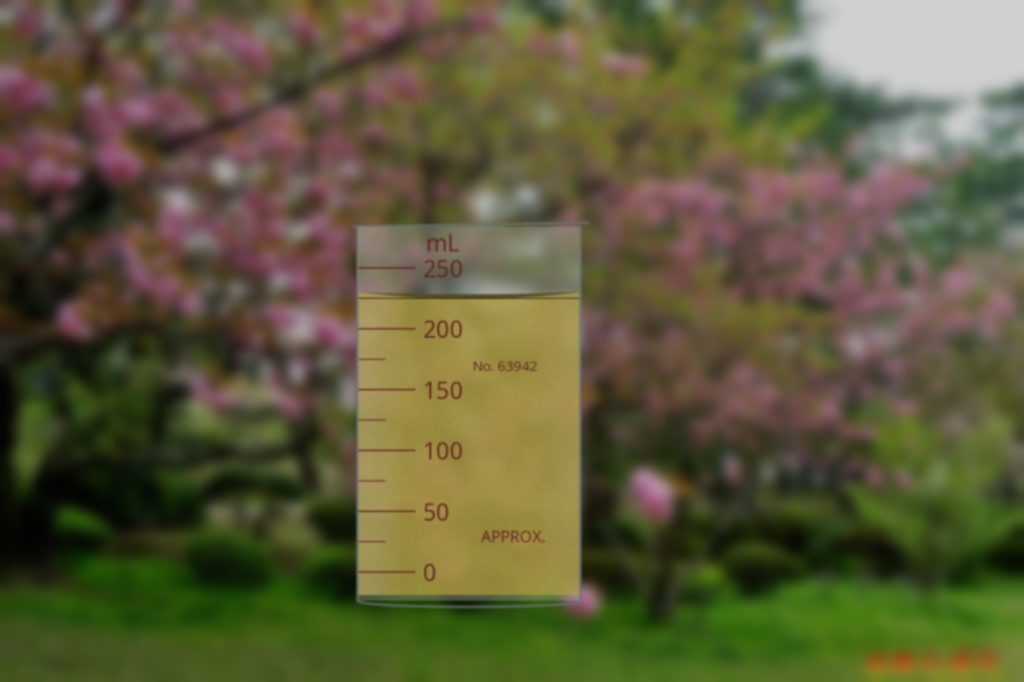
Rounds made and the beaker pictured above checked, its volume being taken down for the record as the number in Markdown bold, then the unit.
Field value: **225** mL
